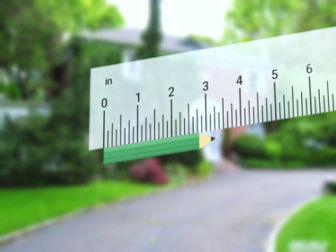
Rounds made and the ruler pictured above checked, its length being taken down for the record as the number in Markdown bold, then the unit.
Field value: **3.25** in
